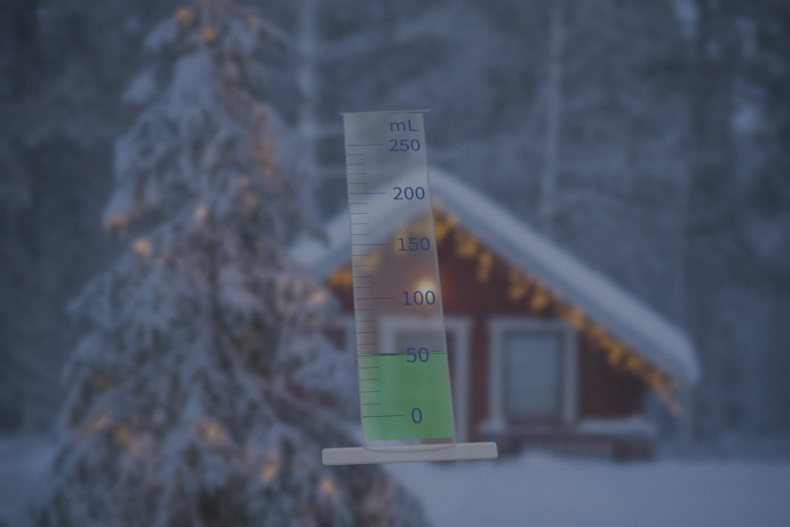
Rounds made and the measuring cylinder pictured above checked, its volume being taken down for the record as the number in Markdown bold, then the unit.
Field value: **50** mL
